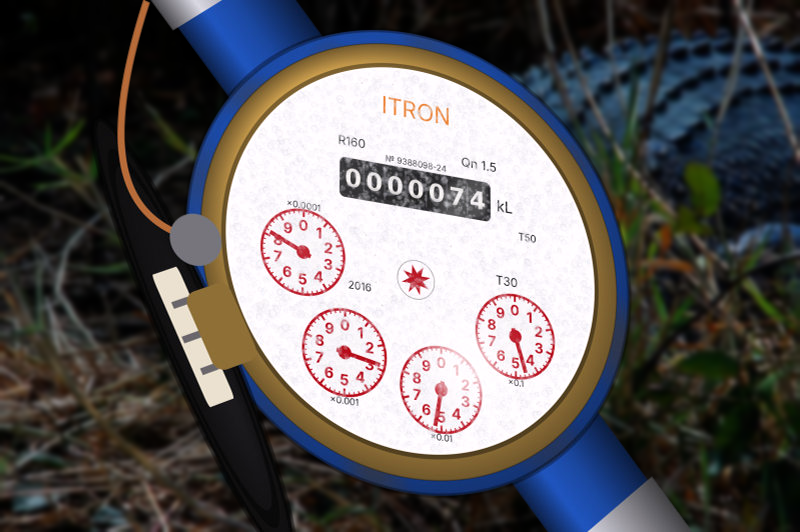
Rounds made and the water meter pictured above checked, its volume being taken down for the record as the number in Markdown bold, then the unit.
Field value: **74.4528** kL
